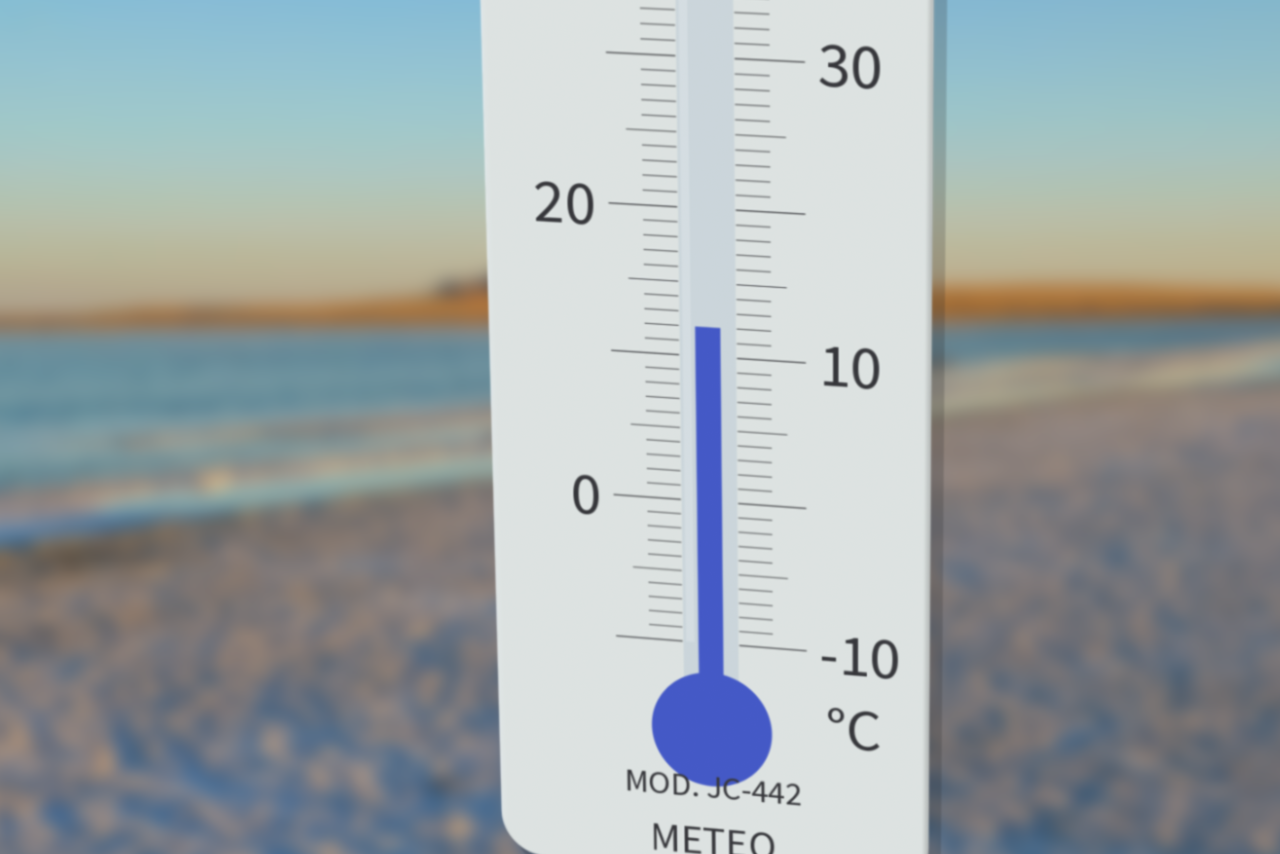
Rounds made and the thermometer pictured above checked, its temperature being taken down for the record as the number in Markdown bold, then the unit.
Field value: **12** °C
